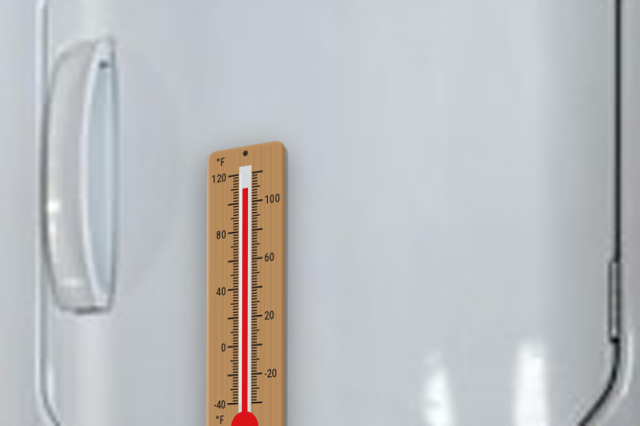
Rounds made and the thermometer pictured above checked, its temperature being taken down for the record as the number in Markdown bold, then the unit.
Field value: **110** °F
